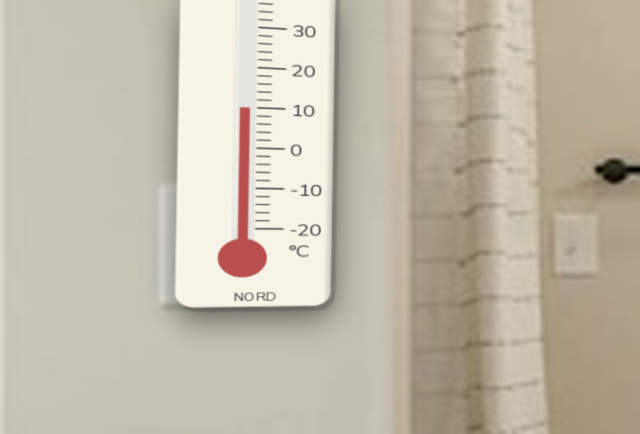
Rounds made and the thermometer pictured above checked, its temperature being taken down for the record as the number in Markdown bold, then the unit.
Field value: **10** °C
